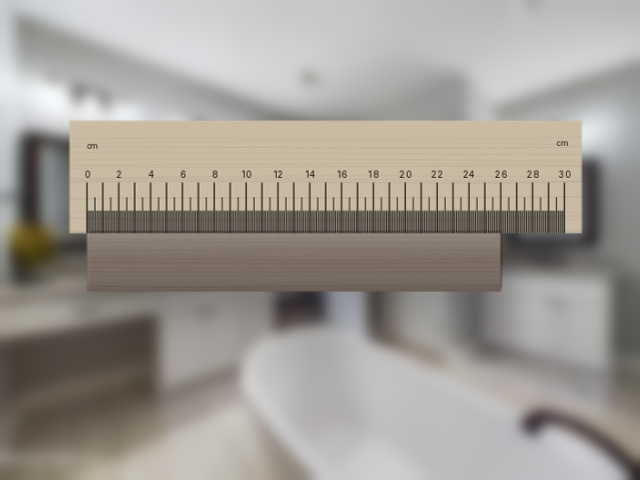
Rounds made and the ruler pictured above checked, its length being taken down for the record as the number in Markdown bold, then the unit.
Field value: **26** cm
